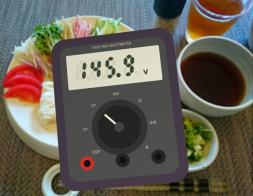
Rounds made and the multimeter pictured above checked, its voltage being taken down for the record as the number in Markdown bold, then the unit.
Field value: **145.9** V
